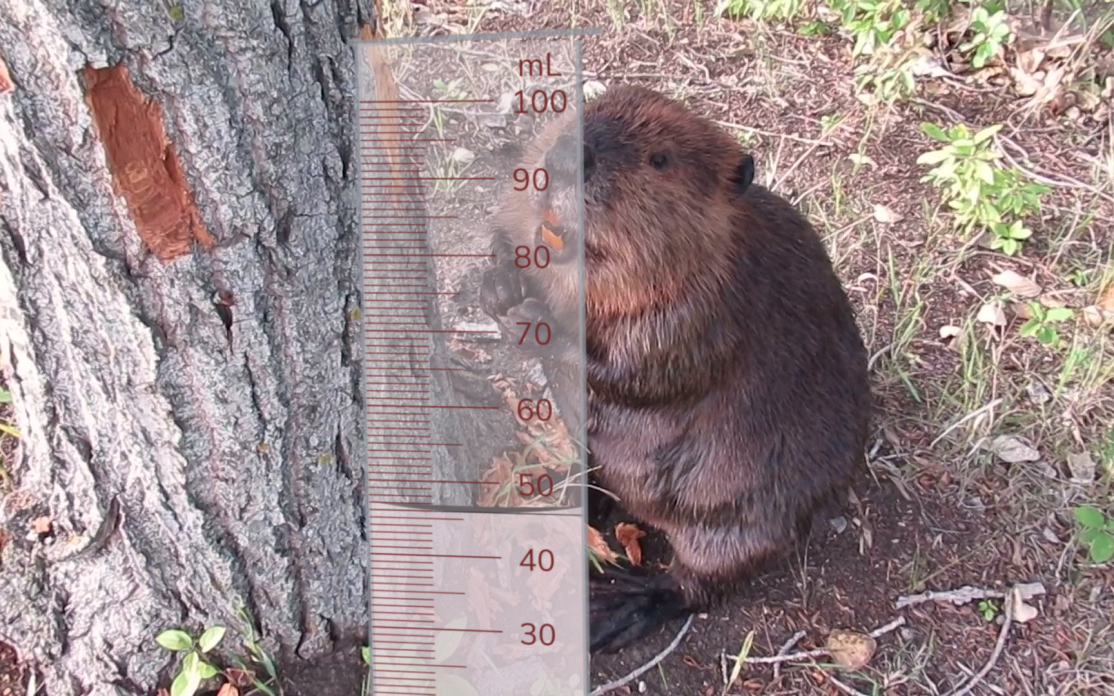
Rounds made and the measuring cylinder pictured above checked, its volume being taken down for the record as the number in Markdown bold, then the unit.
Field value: **46** mL
